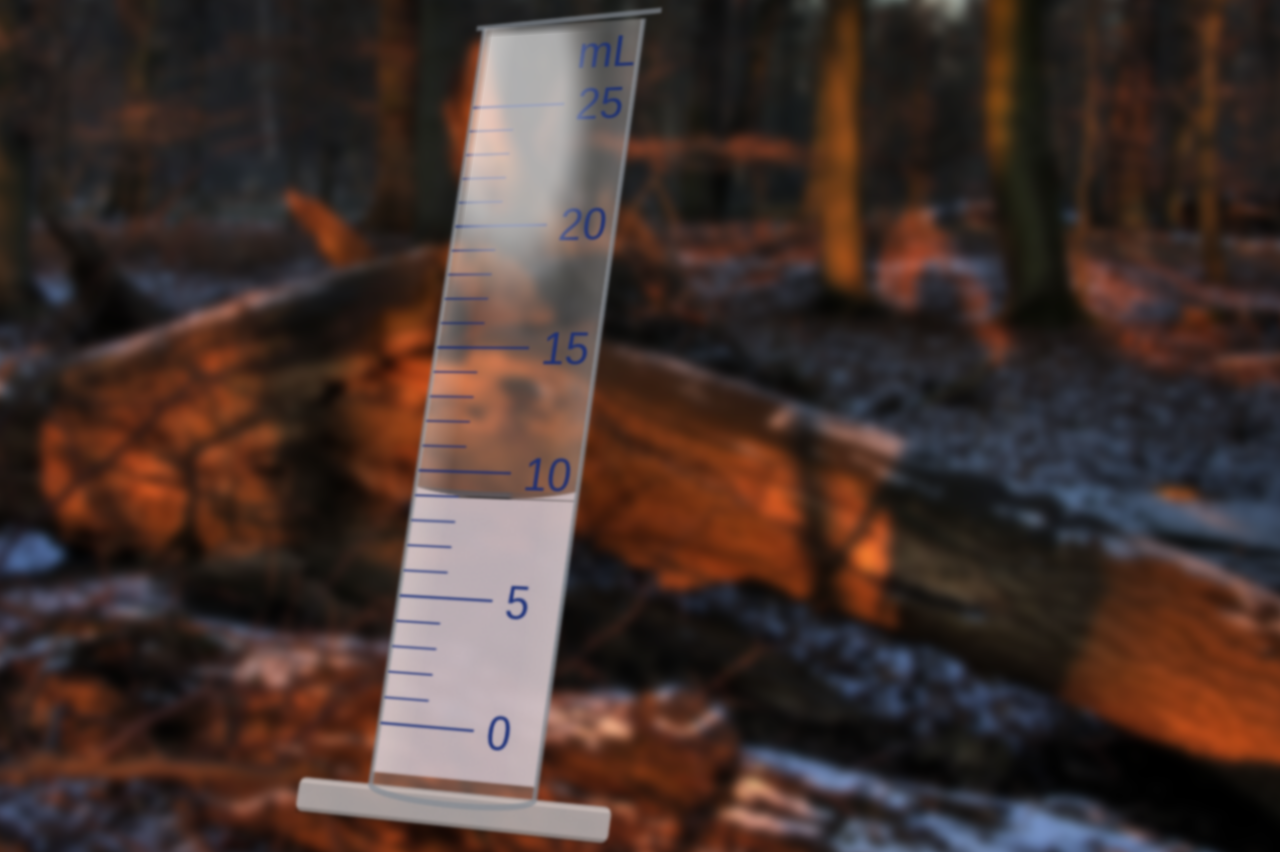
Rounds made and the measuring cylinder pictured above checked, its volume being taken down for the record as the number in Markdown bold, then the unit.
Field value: **9** mL
